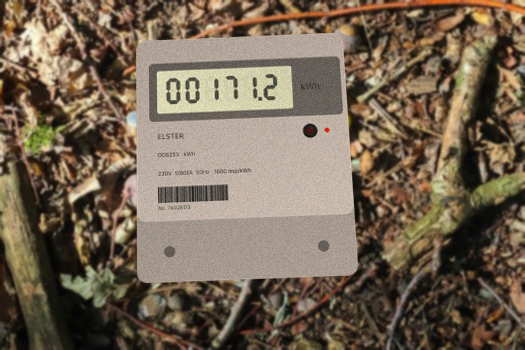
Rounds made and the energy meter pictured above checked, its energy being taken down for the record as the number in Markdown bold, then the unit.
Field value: **171.2** kWh
